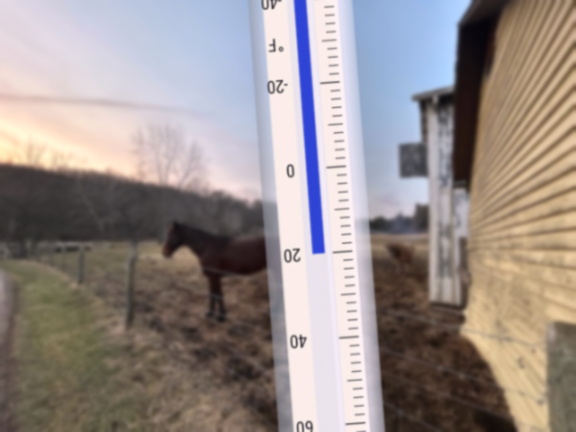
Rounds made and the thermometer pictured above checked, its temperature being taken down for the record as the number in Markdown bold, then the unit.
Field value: **20** °F
